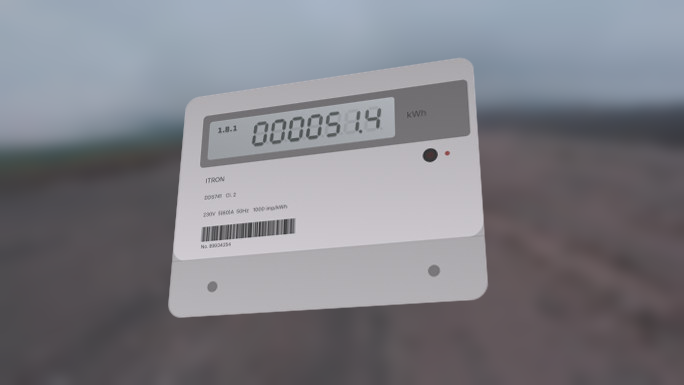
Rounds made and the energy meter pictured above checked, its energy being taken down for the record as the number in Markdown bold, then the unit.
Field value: **51.4** kWh
